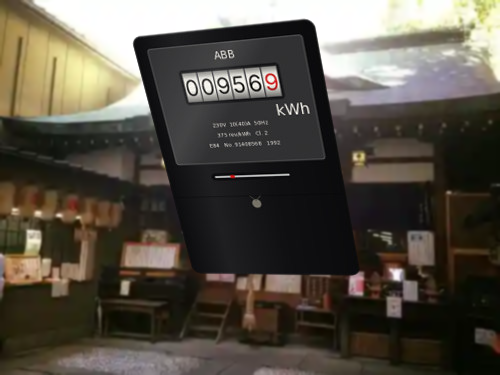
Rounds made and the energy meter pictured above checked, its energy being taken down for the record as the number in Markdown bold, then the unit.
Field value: **956.9** kWh
